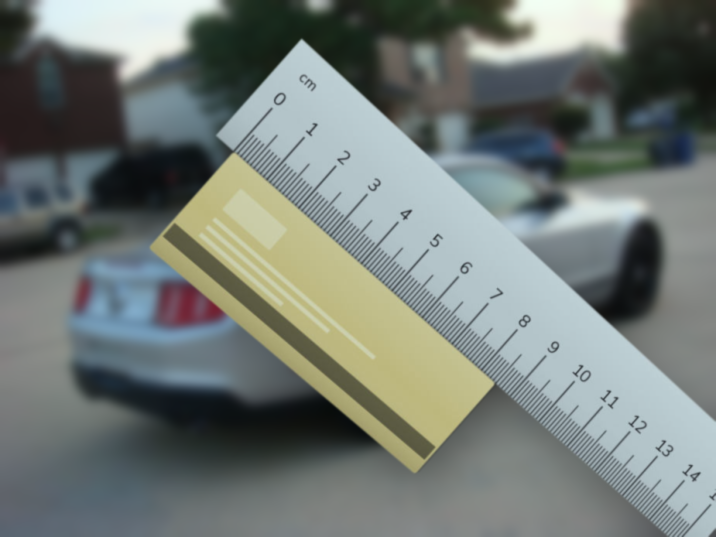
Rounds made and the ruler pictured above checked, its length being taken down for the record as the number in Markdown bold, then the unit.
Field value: **8.5** cm
